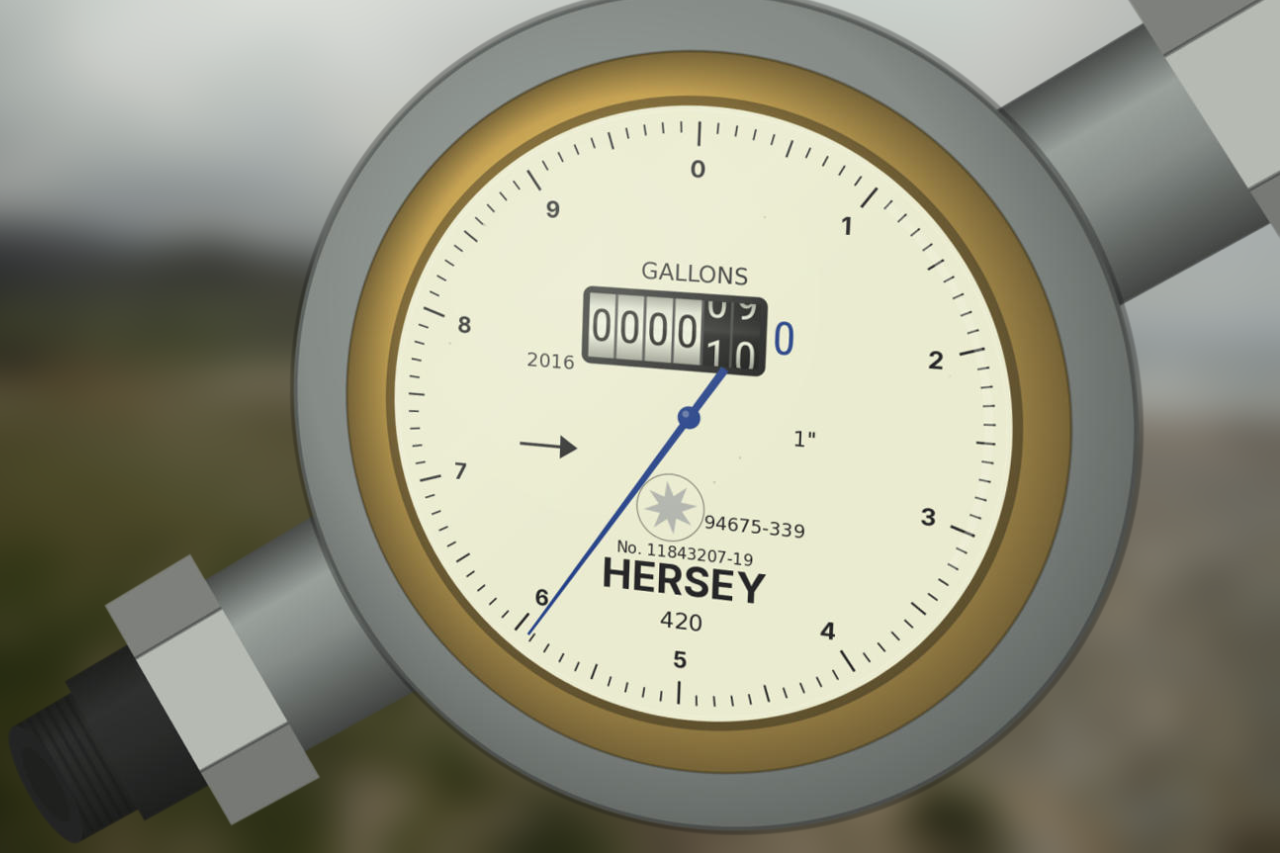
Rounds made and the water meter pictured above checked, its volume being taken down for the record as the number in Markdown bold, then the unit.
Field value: **95.9** gal
